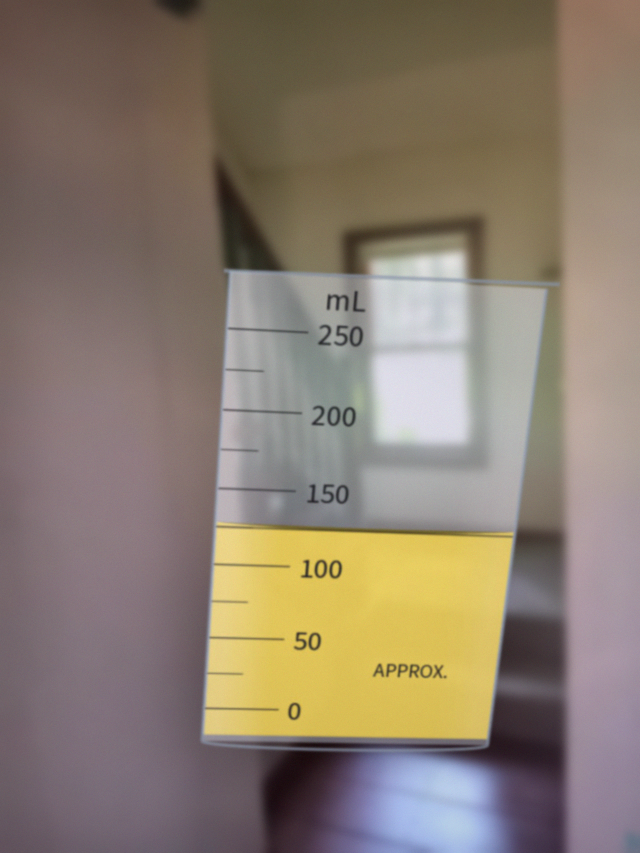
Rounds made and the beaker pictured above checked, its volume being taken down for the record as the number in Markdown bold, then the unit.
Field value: **125** mL
